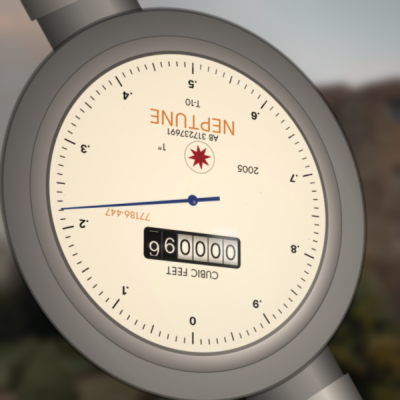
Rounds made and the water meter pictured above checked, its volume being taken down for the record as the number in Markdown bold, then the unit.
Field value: **96.22** ft³
